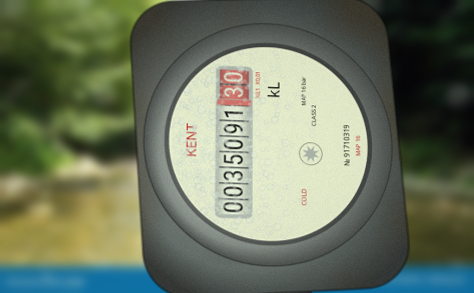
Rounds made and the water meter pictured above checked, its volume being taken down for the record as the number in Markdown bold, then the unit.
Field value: **35091.30** kL
